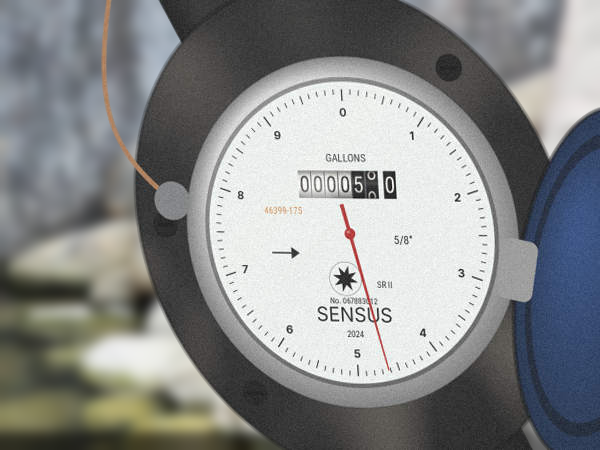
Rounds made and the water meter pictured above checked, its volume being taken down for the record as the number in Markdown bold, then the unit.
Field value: **584.6** gal
